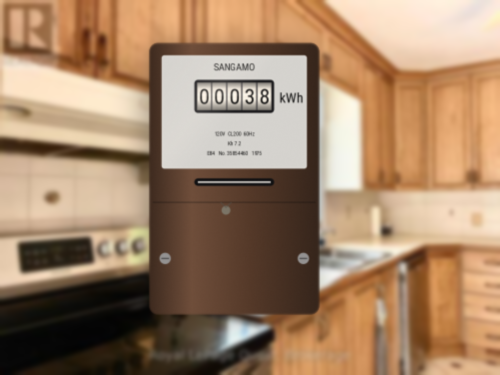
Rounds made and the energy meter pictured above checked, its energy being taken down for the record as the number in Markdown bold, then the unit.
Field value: **38** kWh
